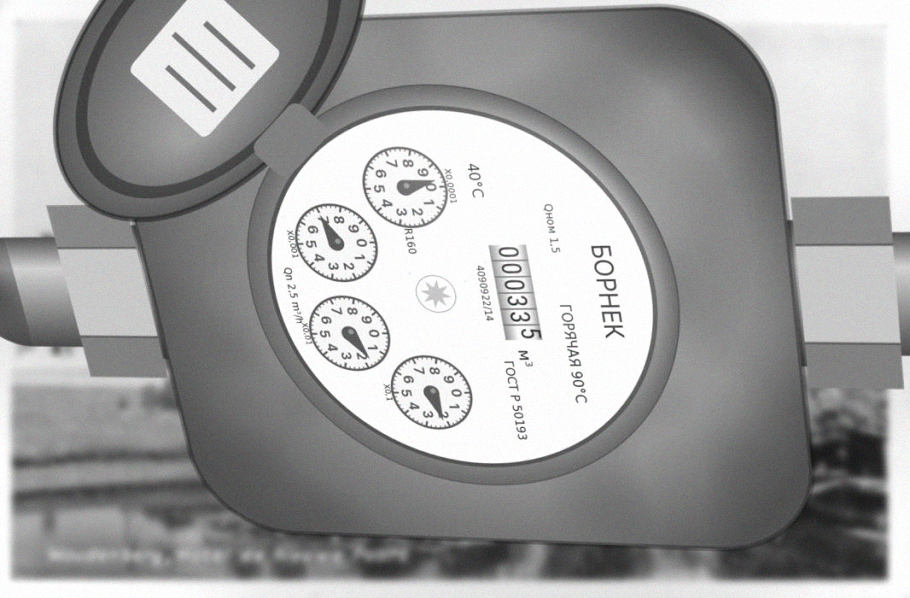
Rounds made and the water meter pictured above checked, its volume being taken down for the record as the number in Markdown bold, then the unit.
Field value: **335.2169** m³
